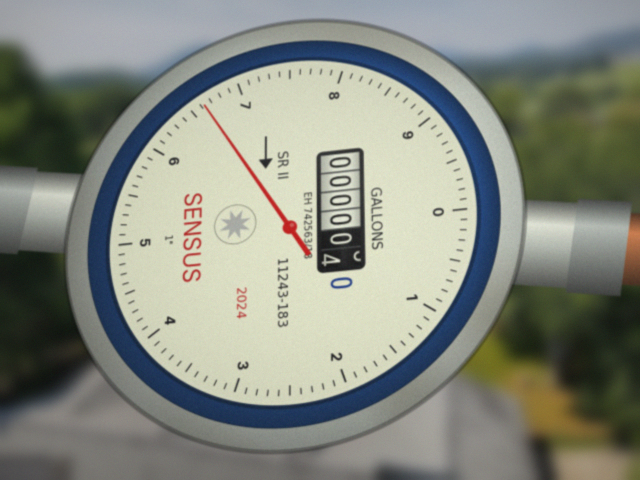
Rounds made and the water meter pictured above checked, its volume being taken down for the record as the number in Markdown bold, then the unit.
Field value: **36.6** gal
